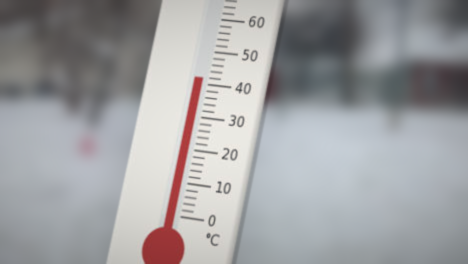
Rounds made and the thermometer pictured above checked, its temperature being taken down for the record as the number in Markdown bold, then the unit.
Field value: **42** °C
